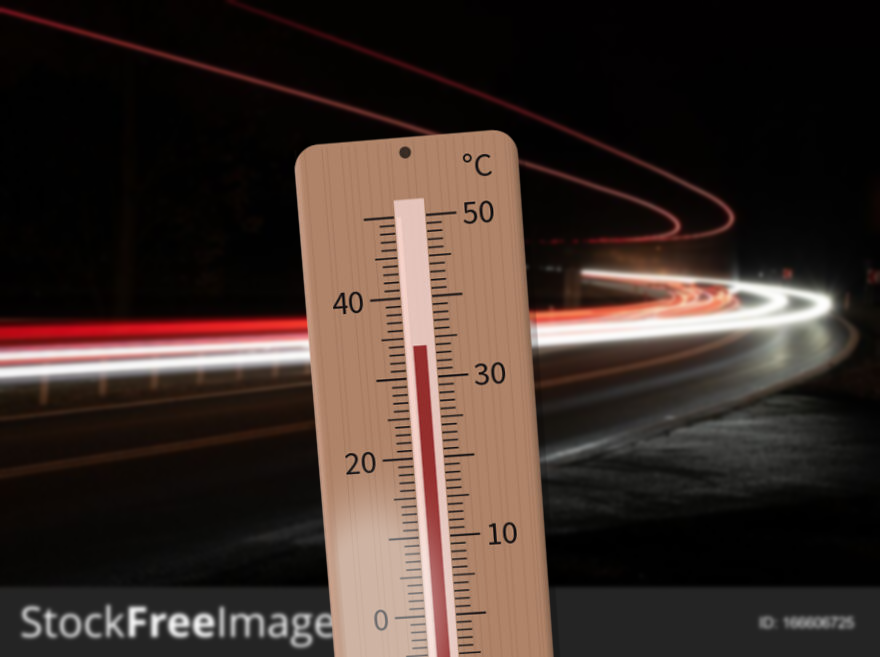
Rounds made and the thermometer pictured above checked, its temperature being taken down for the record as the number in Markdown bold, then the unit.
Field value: **34** °C
